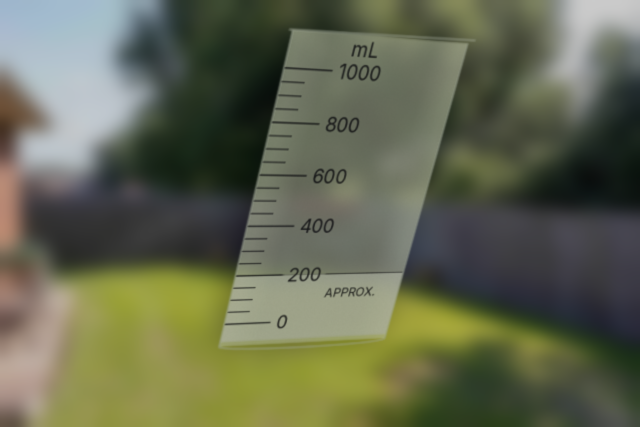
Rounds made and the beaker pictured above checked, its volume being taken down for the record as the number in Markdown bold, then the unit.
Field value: **200** mL
